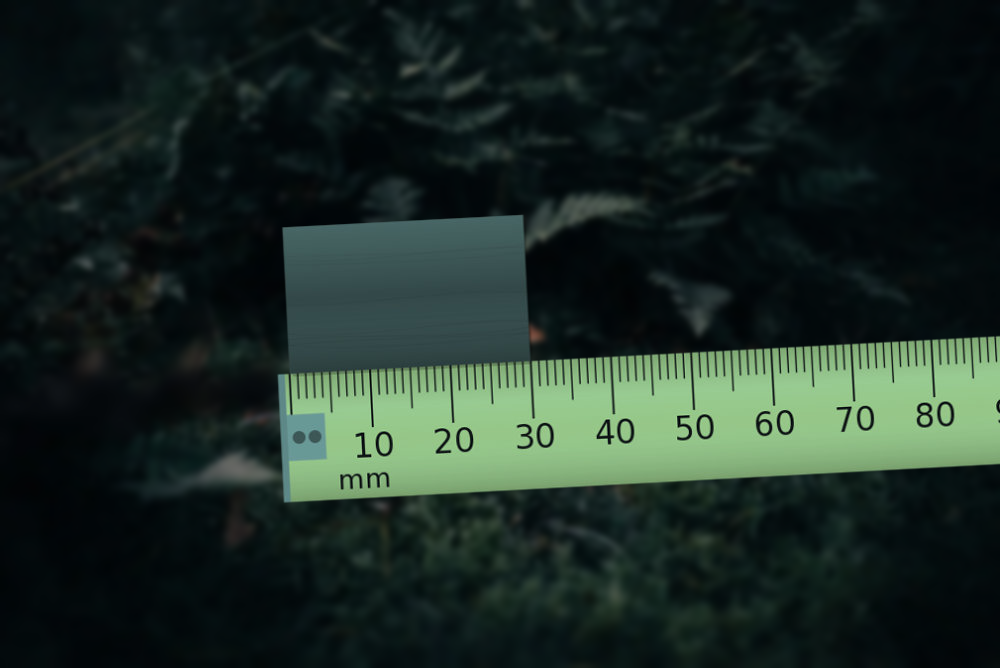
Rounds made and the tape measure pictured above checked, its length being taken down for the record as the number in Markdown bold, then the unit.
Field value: **30** mm
